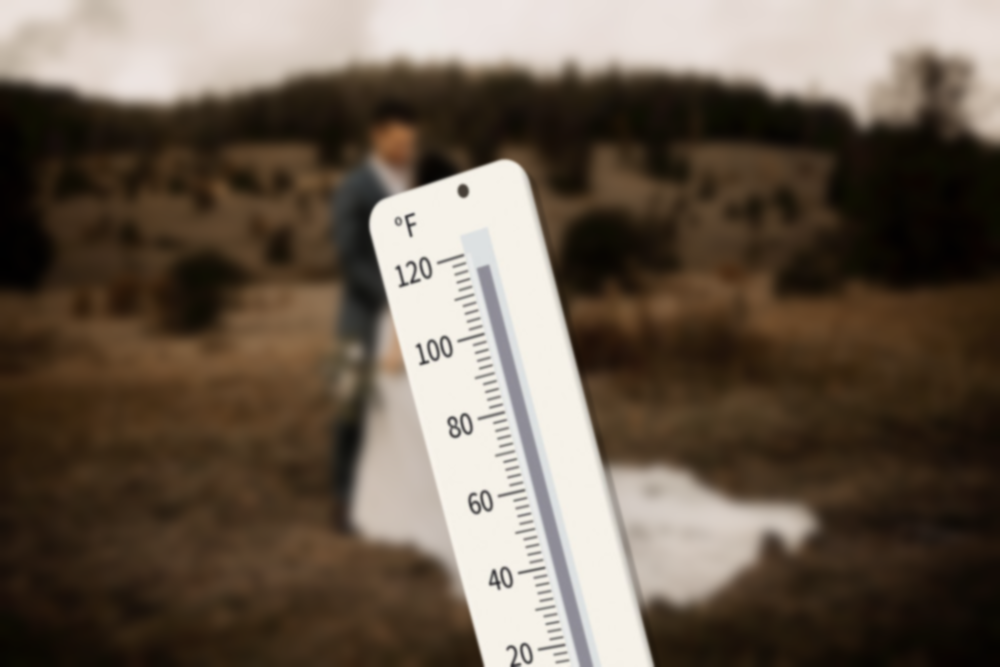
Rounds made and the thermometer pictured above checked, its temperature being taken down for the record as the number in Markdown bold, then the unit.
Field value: **116** °F
